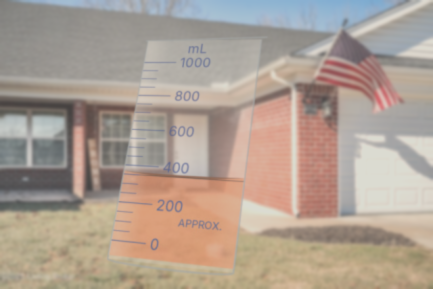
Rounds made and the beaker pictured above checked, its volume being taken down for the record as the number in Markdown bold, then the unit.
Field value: **350** mL
